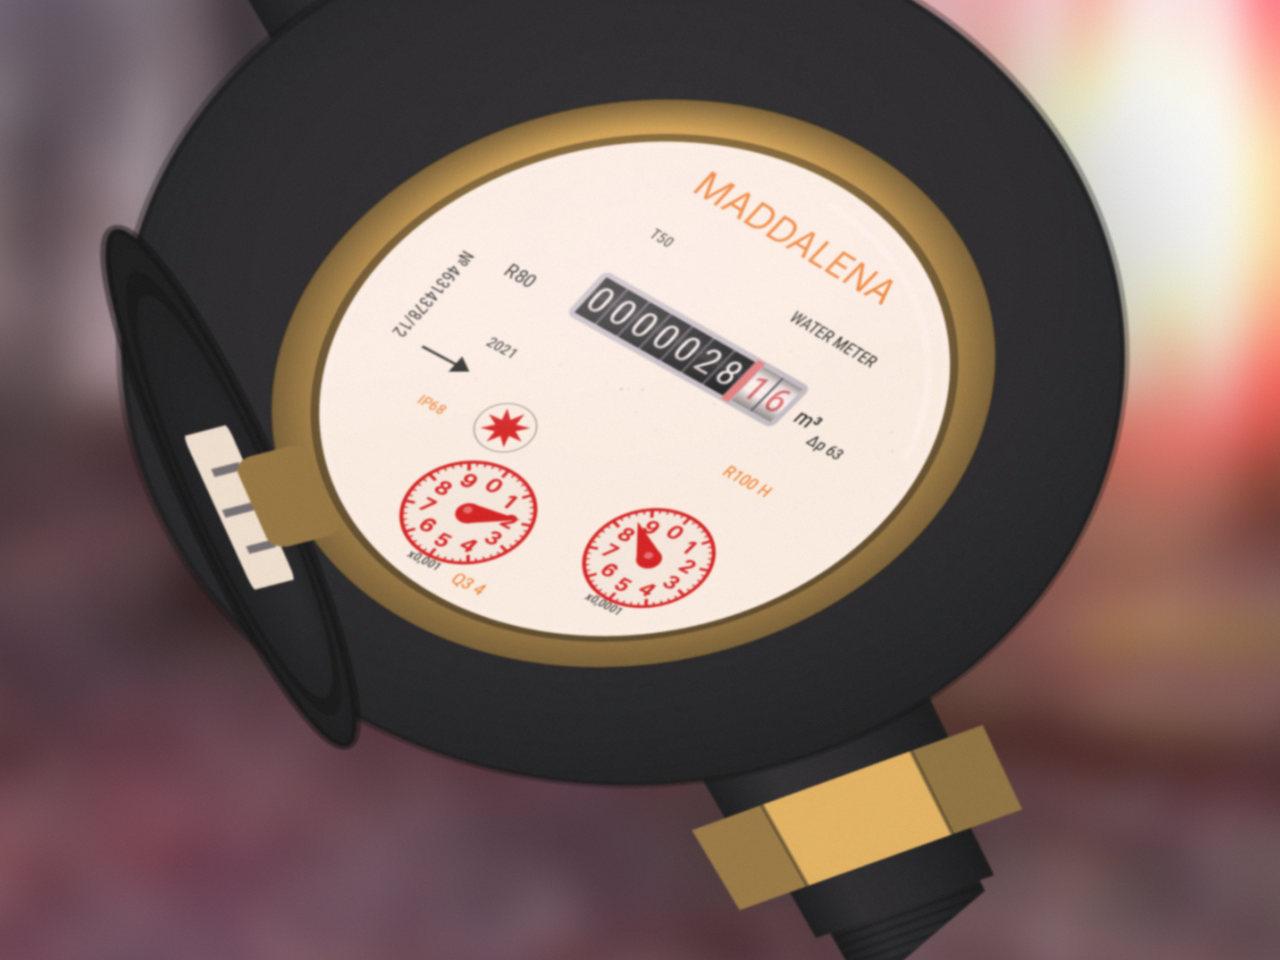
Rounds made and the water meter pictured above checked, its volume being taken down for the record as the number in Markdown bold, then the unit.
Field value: **28.1618** m³
